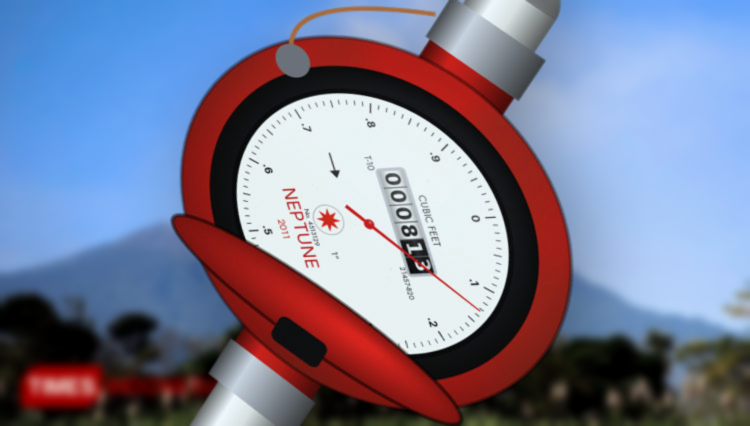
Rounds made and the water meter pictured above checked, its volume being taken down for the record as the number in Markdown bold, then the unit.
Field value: **813.13** ft³
